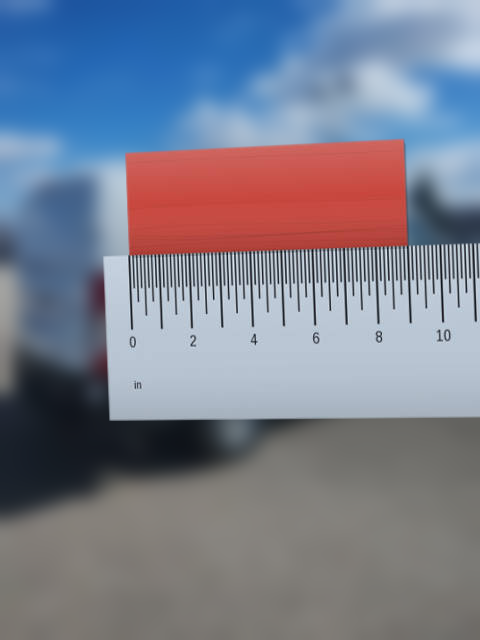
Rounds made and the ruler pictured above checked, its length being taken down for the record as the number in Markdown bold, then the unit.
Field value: **9** in
